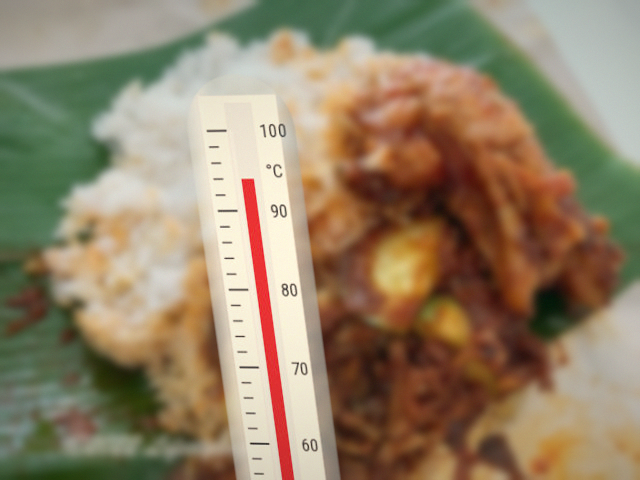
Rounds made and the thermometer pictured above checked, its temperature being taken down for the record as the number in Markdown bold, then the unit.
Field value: **94** °C
